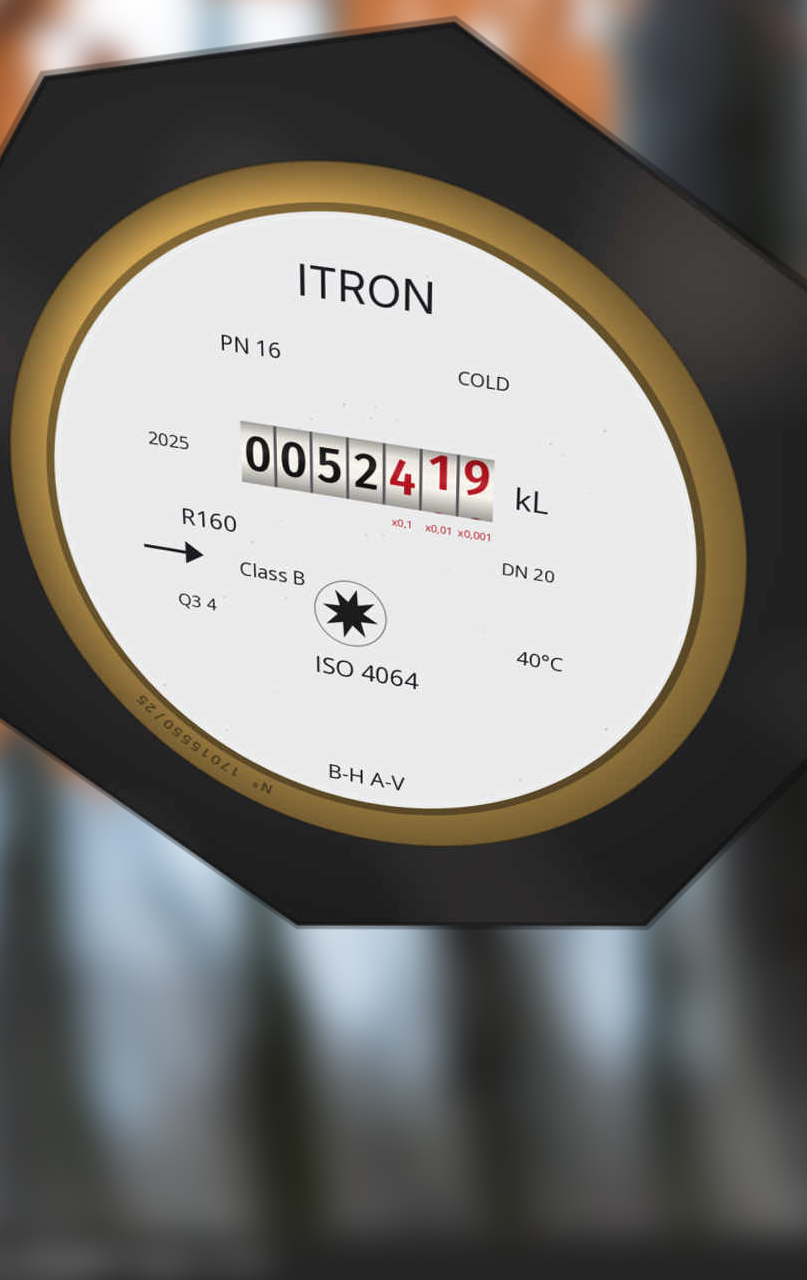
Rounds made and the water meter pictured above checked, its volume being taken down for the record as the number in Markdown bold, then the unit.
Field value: **52.419** kL
